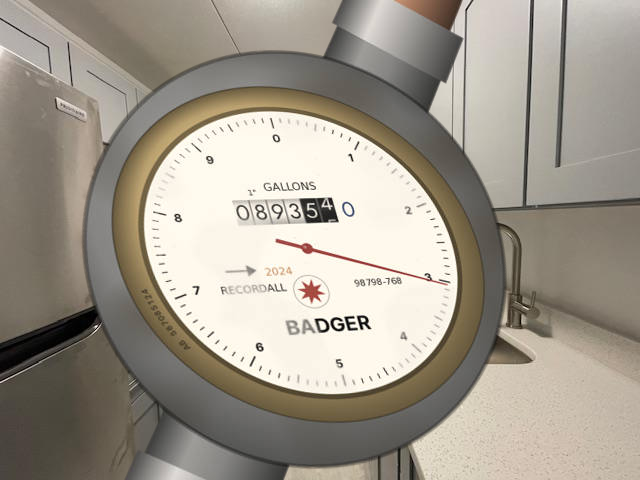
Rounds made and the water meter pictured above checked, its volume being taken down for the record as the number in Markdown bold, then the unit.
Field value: **893543.0** gal
